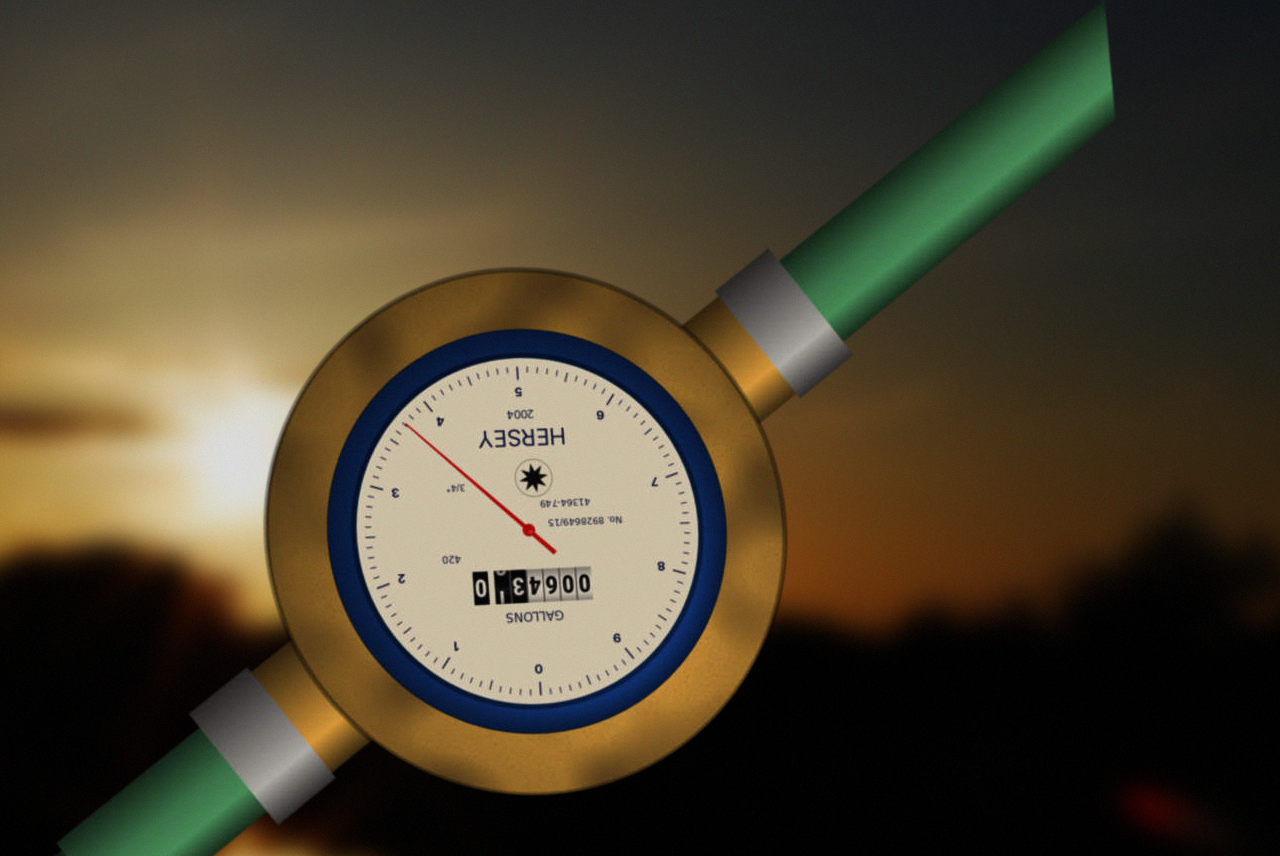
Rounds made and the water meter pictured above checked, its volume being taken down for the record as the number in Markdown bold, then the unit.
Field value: **64313.7** gal
